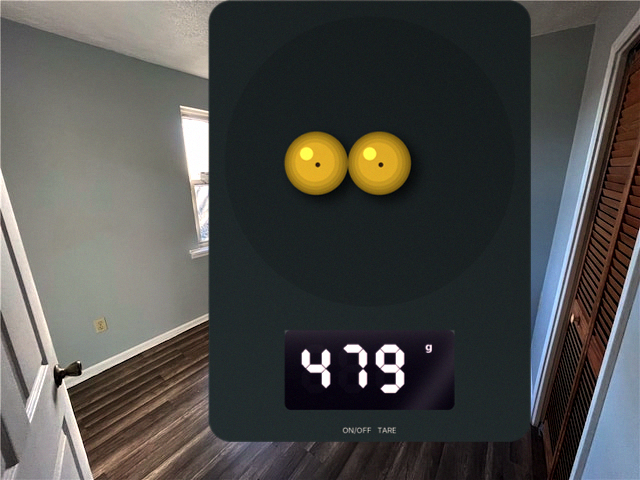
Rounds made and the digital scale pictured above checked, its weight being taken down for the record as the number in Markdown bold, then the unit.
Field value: **479** g
